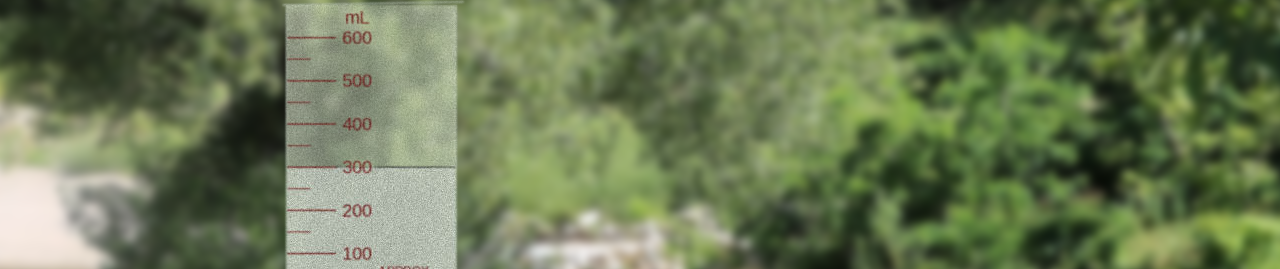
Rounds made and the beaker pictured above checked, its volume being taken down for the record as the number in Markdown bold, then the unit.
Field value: **300** mL
